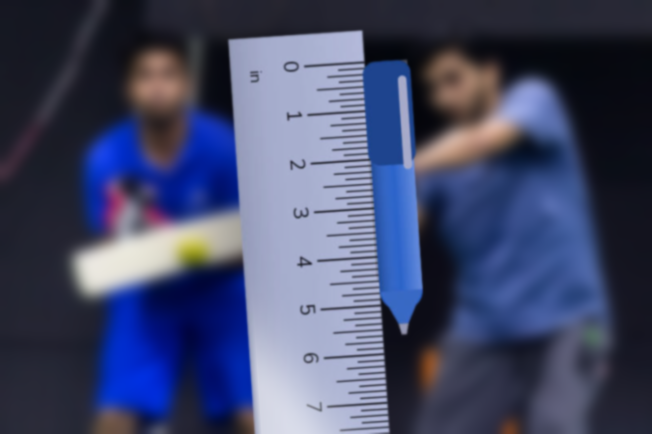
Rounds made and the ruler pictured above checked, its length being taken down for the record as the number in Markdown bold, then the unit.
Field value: **5.625** in
